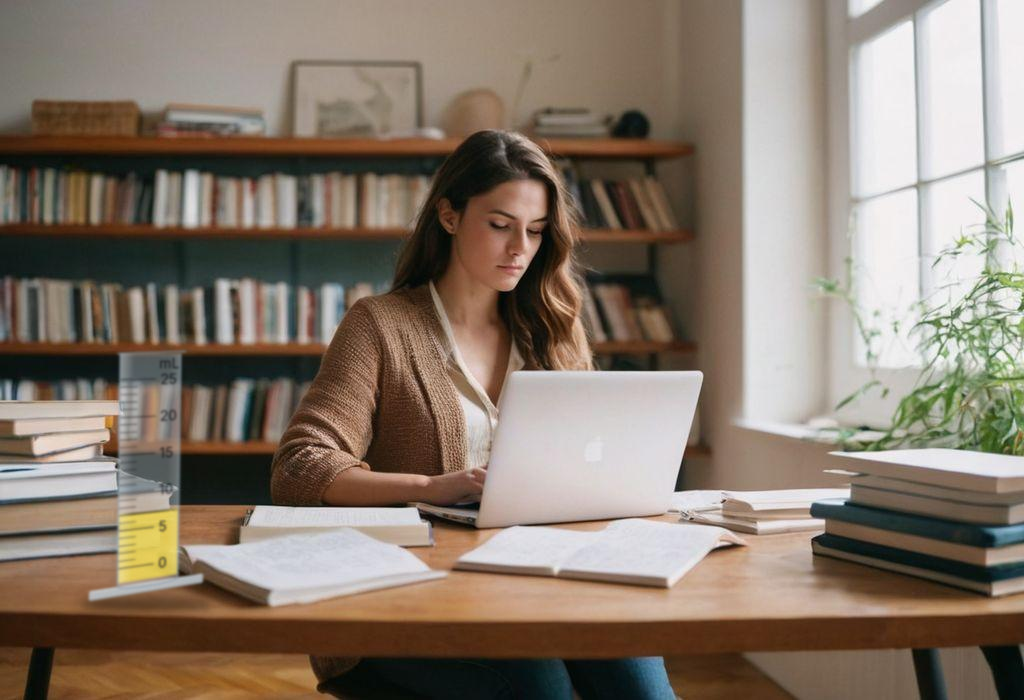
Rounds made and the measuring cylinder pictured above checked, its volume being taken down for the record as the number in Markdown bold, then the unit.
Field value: **7** mL
